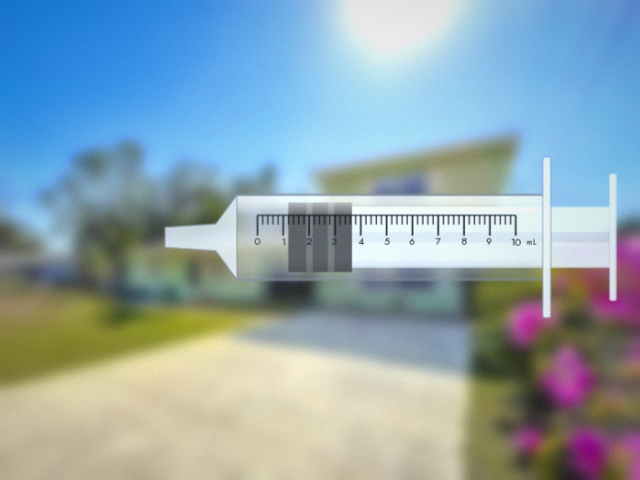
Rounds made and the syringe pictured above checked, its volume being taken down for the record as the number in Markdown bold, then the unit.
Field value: **1.2** mL
